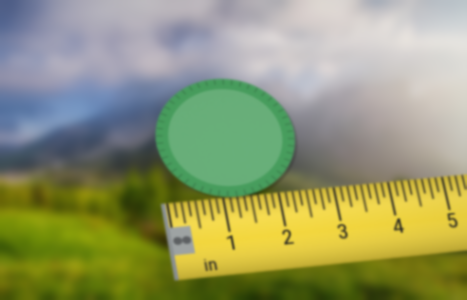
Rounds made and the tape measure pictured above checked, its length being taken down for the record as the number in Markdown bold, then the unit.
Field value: **2.5** in
